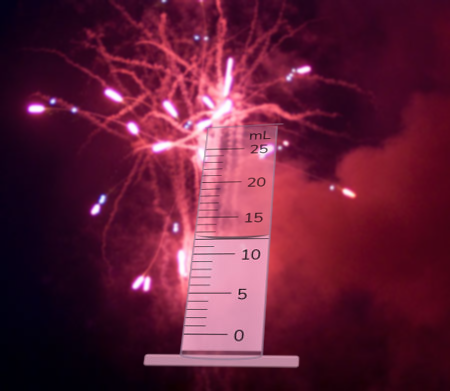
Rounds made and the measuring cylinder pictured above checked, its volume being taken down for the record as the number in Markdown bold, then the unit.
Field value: **12** mL
